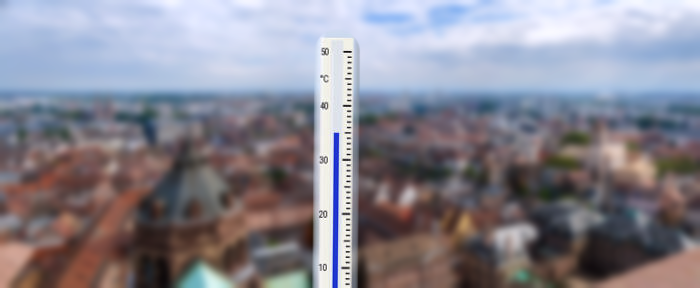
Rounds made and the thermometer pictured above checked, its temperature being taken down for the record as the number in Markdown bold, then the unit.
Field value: **35** °C
